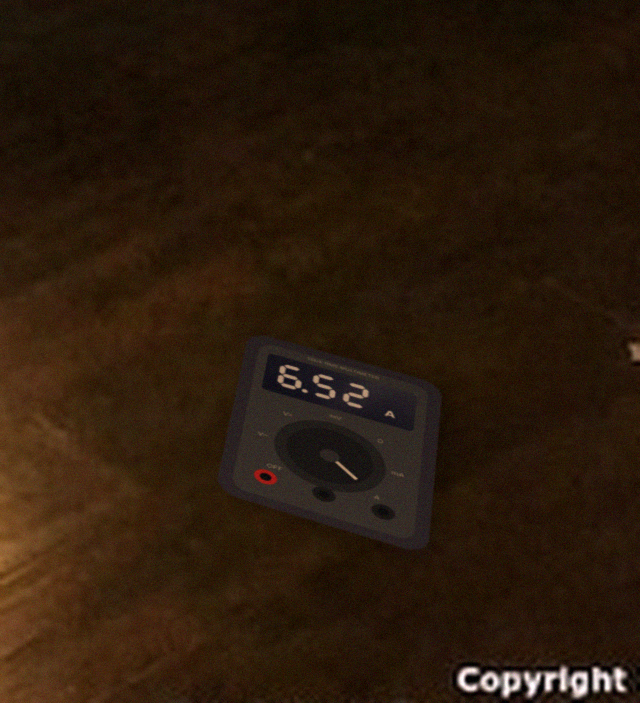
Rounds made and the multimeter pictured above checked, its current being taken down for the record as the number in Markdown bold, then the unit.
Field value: **6.52** A
